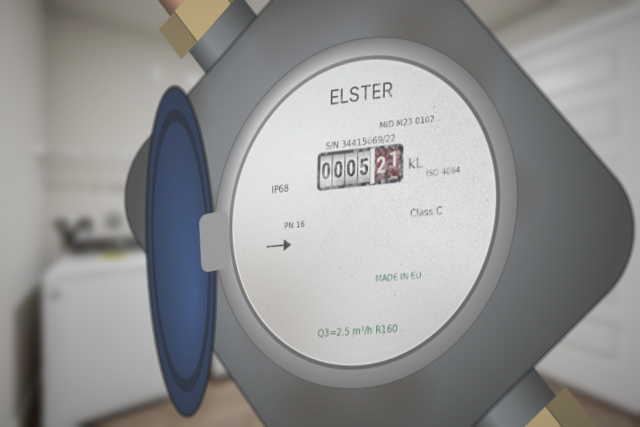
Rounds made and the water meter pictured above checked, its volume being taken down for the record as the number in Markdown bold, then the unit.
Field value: **5.21** kL
